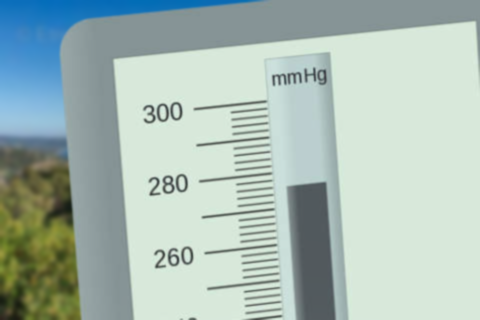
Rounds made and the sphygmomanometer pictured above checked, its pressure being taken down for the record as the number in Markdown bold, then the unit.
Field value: **276** mmHg
